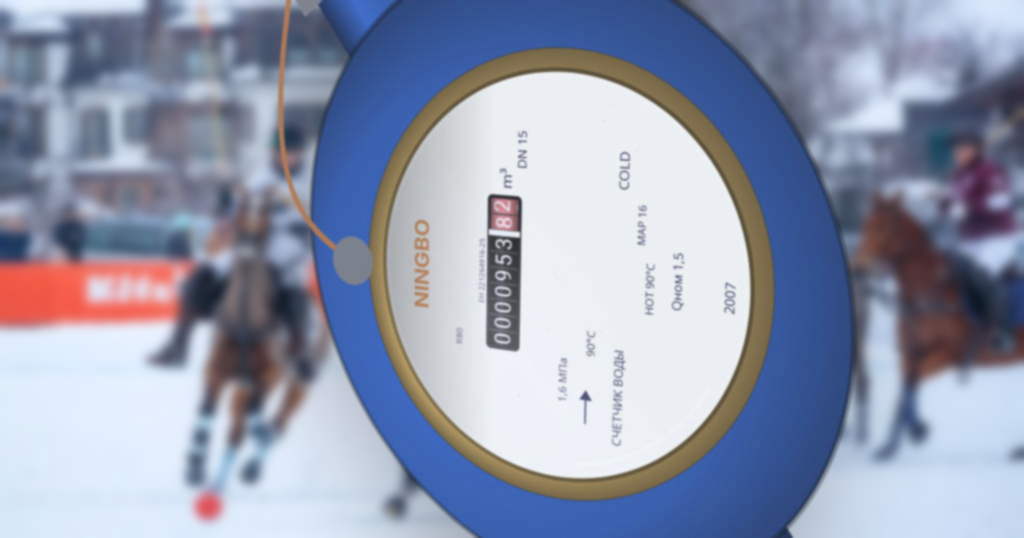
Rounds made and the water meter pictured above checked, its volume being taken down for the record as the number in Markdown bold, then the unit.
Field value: **953.82** m³
